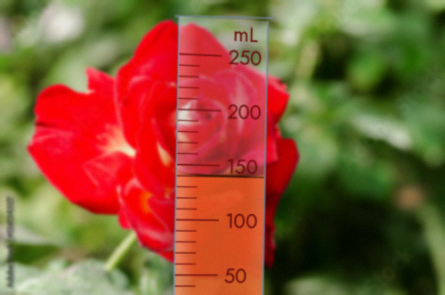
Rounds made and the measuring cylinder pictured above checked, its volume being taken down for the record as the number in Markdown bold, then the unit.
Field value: **140** mL
